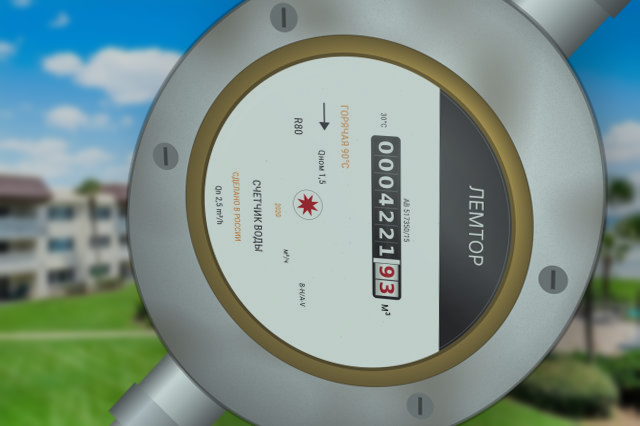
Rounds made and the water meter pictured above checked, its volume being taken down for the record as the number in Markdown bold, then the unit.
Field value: **4221.93** m³
